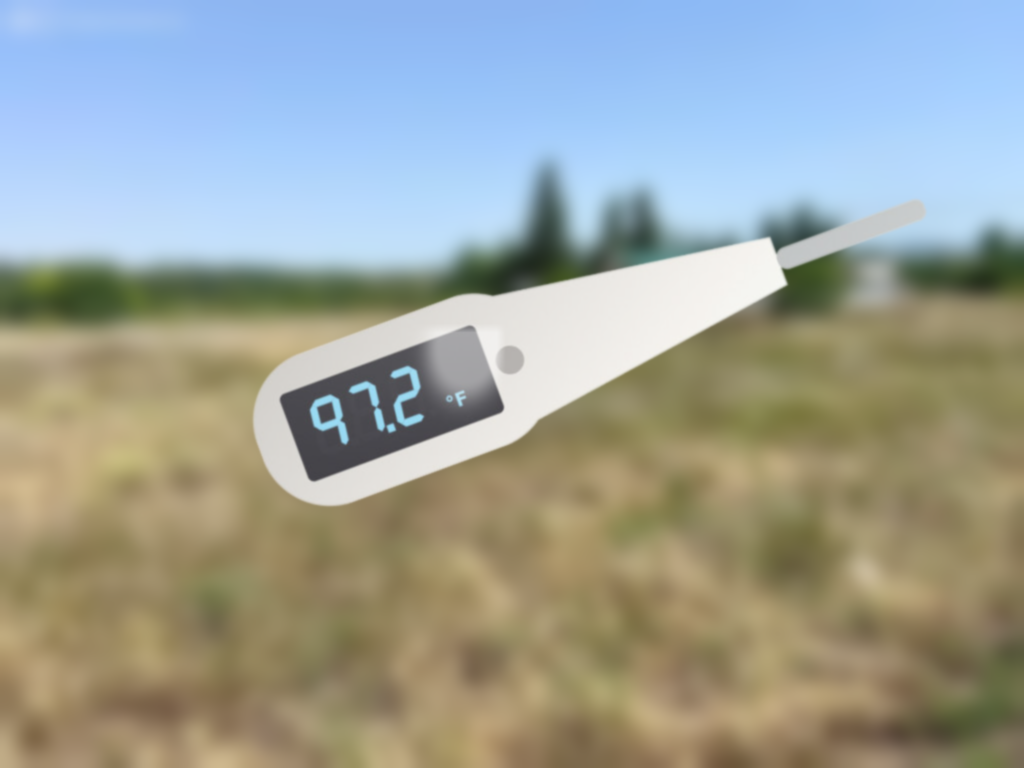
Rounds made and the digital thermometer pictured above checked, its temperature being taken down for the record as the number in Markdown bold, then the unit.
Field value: **97.2** °F
